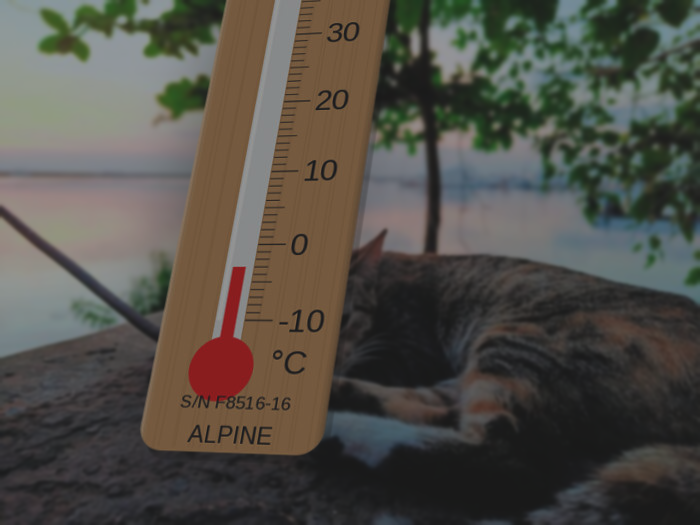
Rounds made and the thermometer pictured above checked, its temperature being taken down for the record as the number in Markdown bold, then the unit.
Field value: **-3** °C
